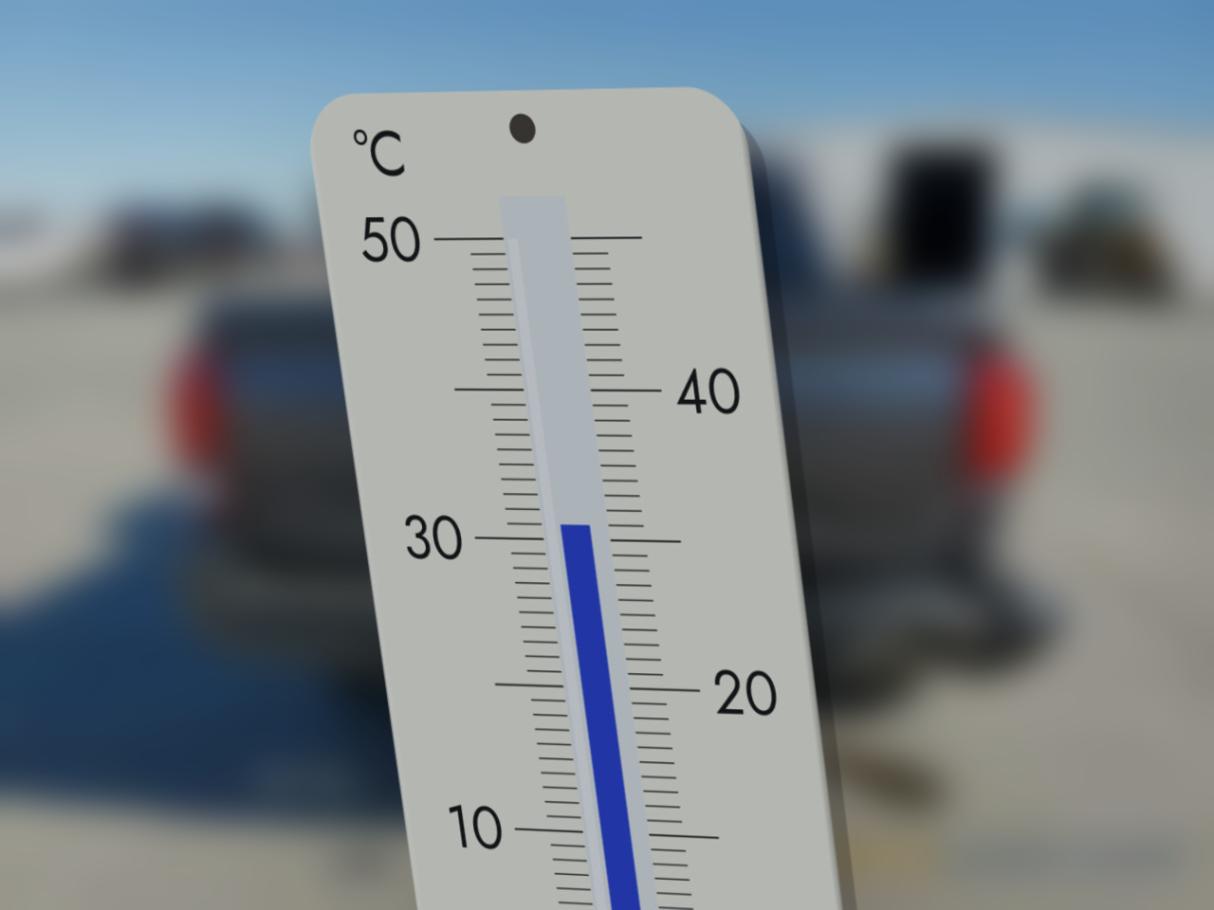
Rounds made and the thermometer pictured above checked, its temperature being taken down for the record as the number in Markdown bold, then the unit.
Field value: **31** °C
